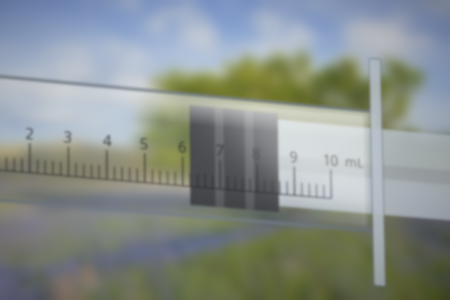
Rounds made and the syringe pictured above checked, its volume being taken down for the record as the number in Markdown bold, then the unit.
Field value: **6.2** mL
